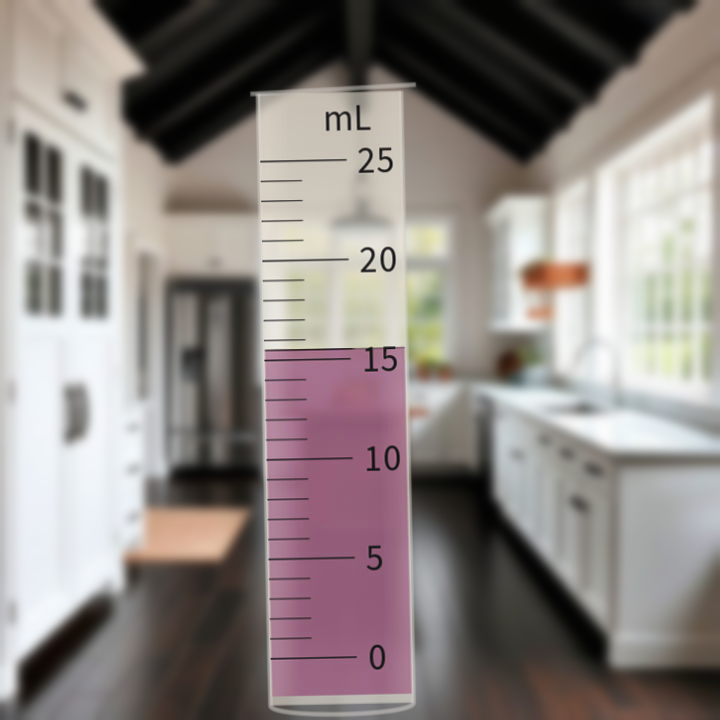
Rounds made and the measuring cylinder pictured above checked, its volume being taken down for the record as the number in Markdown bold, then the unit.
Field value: **15.5** mL
